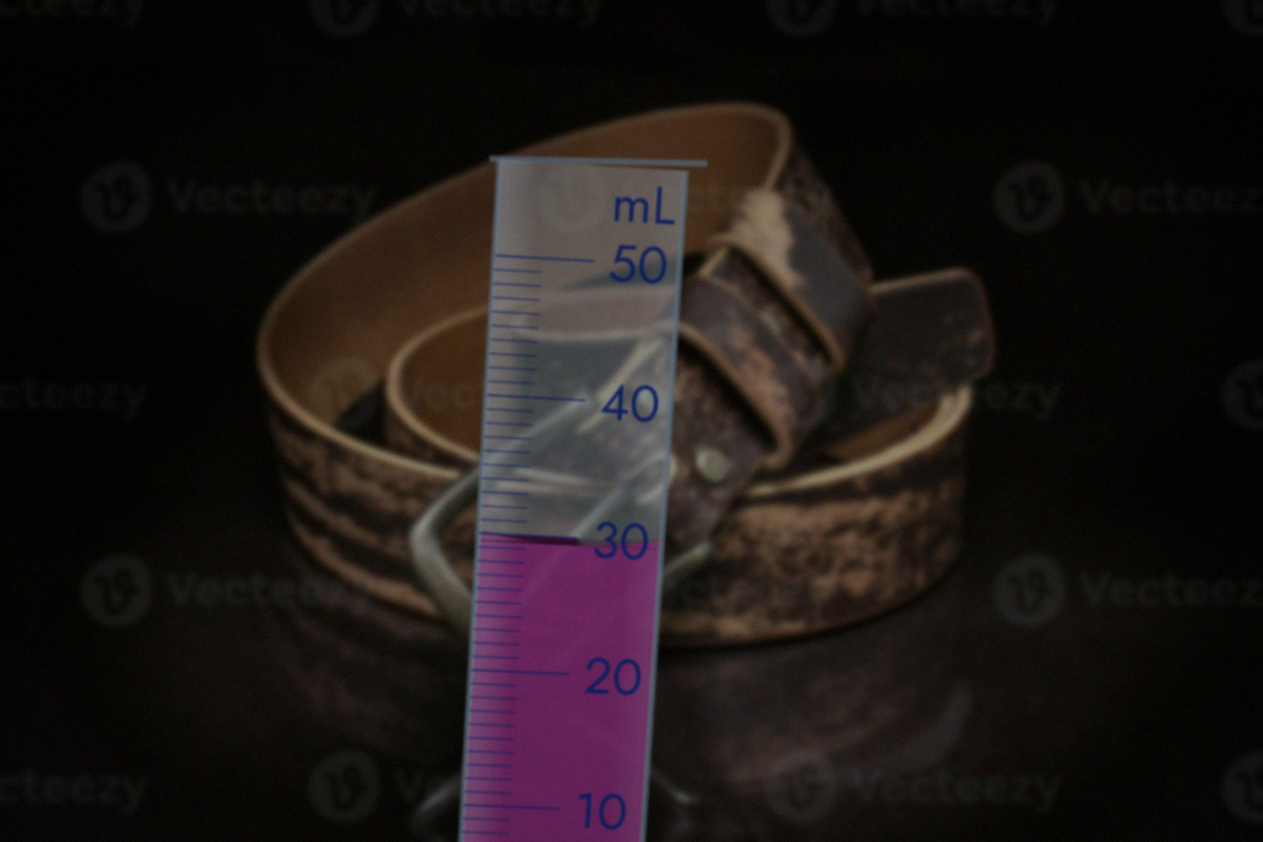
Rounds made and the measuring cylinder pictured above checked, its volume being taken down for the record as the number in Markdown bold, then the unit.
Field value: **29.5** mL
